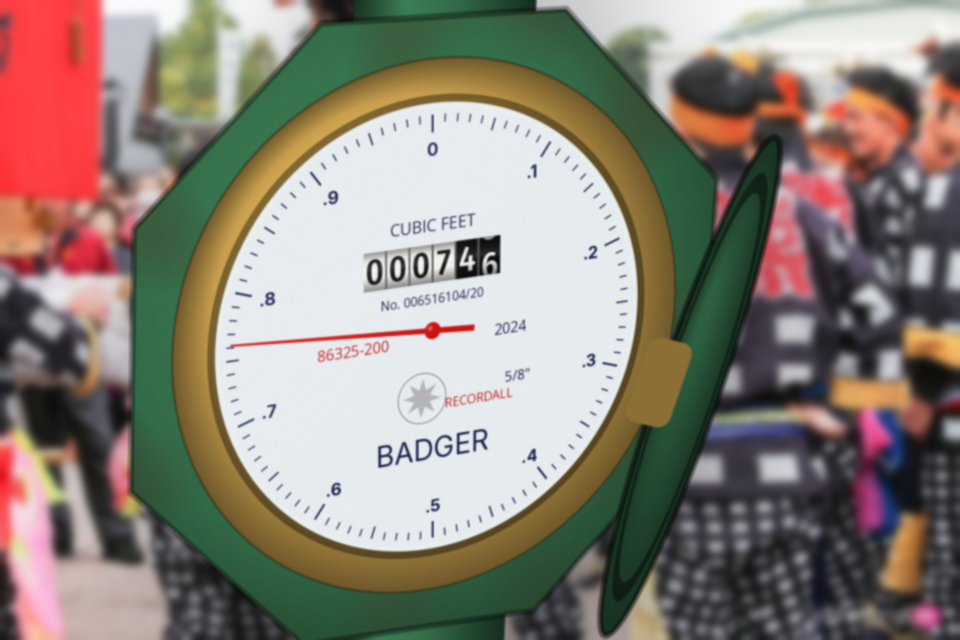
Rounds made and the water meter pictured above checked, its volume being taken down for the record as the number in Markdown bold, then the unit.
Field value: **745.76** ft³
